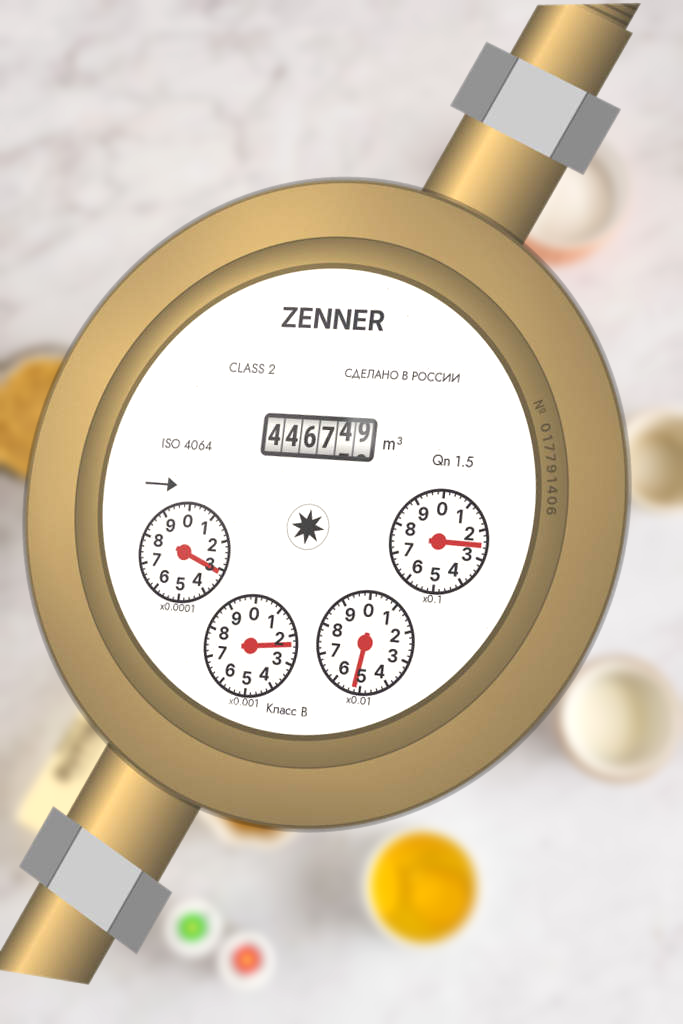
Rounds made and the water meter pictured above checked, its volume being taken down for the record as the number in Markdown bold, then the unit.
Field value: **446749.2523** m³
